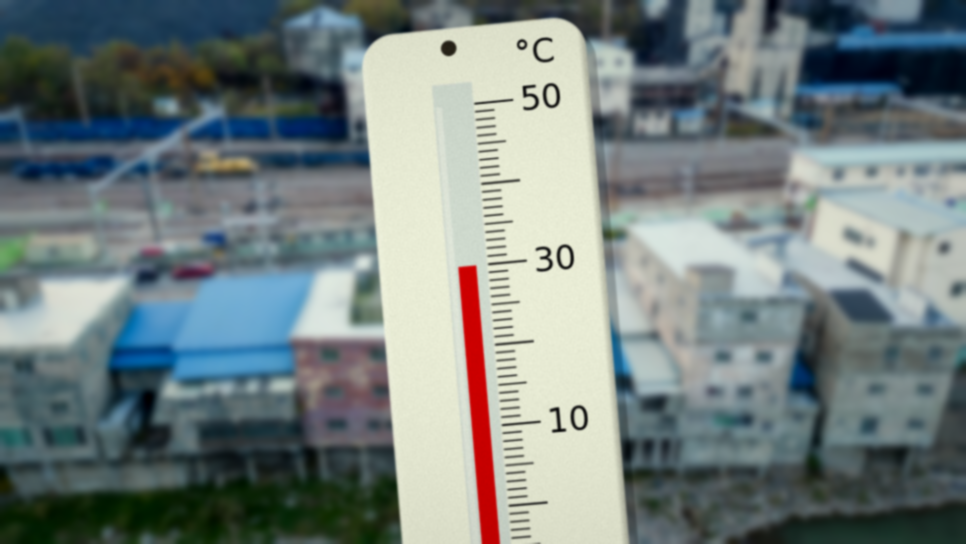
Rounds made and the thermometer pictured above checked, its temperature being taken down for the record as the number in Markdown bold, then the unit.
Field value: **30** °C
